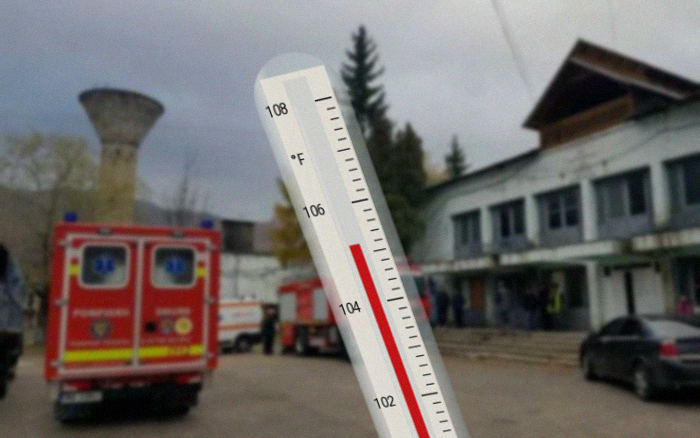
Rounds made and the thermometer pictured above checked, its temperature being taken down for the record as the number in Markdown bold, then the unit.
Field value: **105.2** °F
